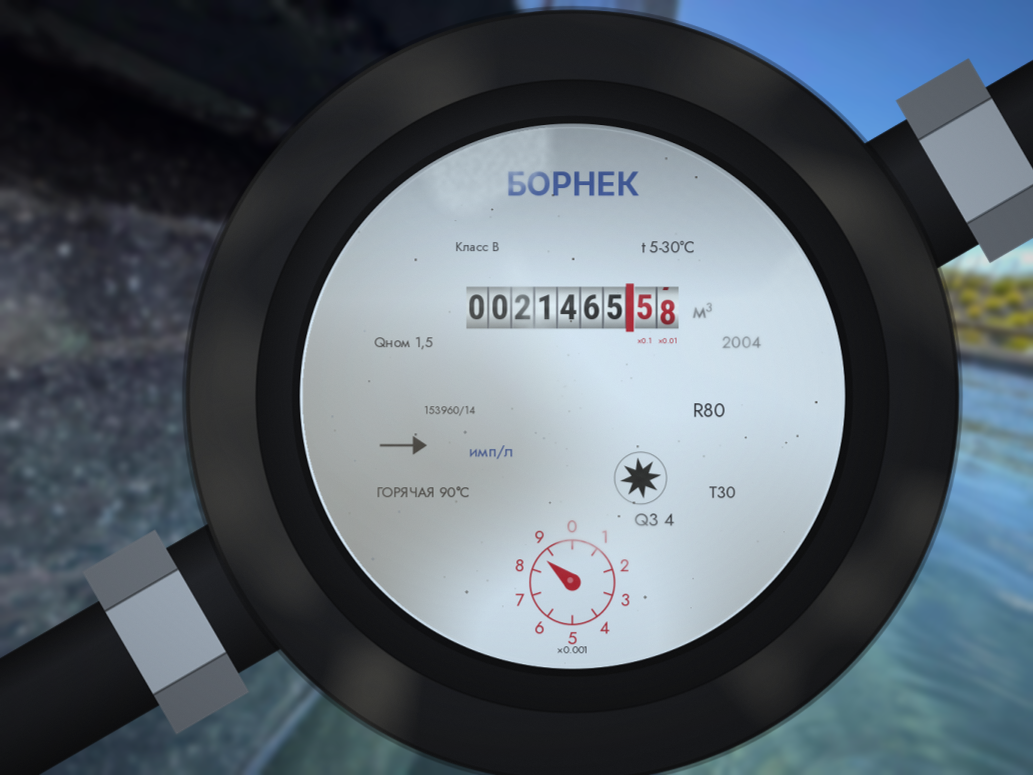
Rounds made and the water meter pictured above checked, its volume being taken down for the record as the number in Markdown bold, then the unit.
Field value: **21465.578** m³
